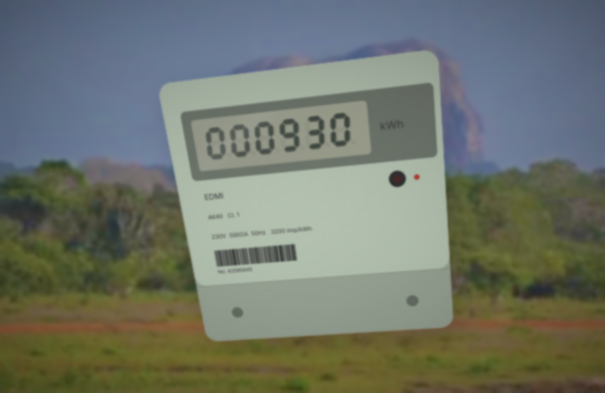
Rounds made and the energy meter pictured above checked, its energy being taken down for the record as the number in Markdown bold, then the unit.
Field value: **930** kWh
